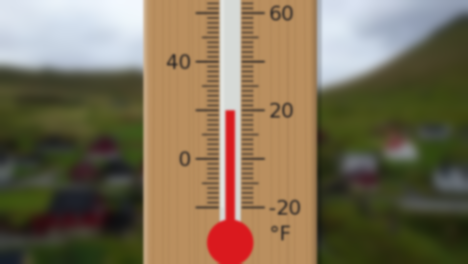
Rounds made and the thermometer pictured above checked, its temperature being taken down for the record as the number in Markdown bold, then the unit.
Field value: **20** °F
